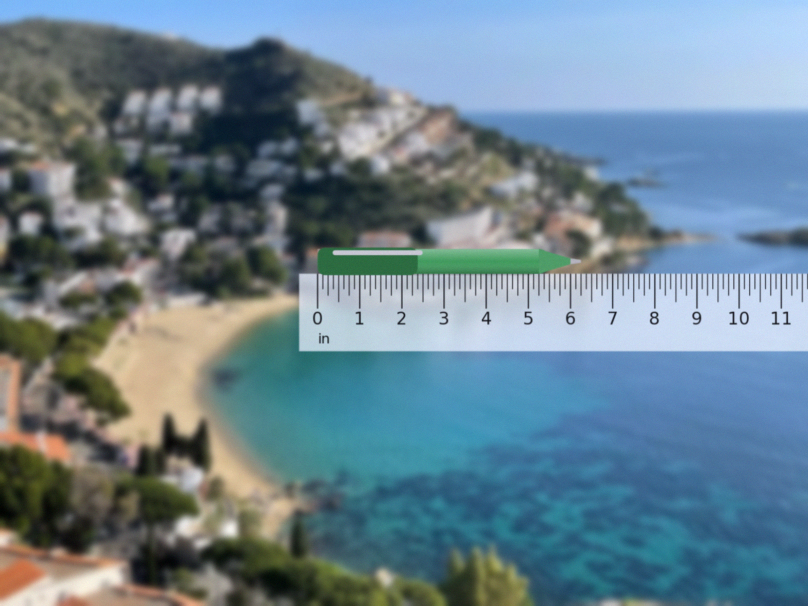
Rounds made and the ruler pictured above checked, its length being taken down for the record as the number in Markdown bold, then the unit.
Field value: **6.25** in
